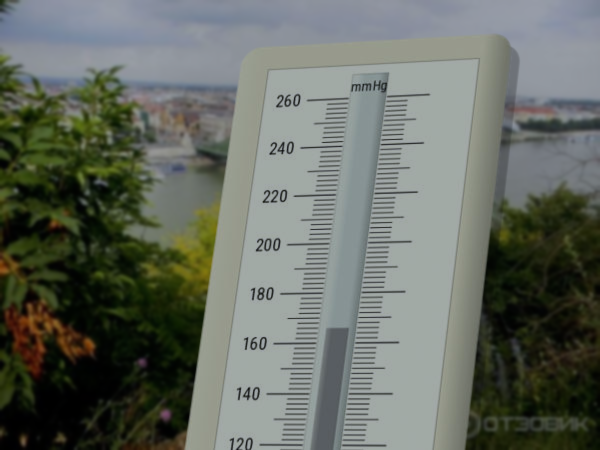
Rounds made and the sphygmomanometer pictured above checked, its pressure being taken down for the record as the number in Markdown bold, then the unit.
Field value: **166** mmHg
